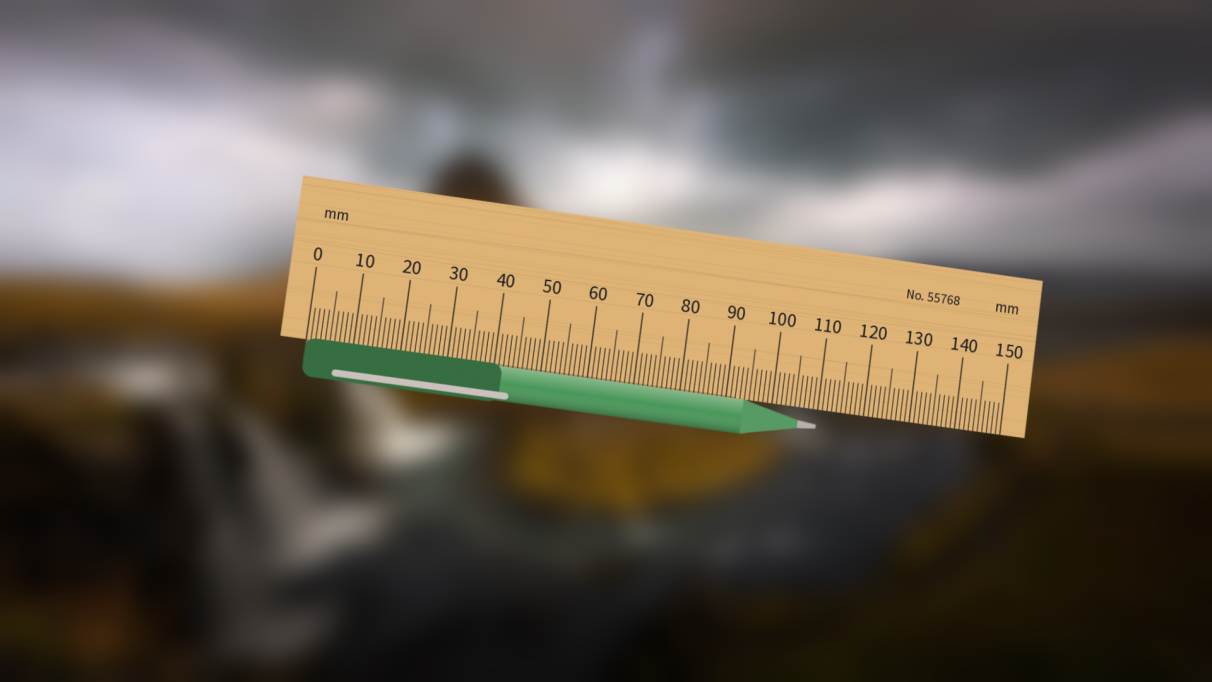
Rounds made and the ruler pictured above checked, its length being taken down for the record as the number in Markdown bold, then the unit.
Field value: **110** mm
